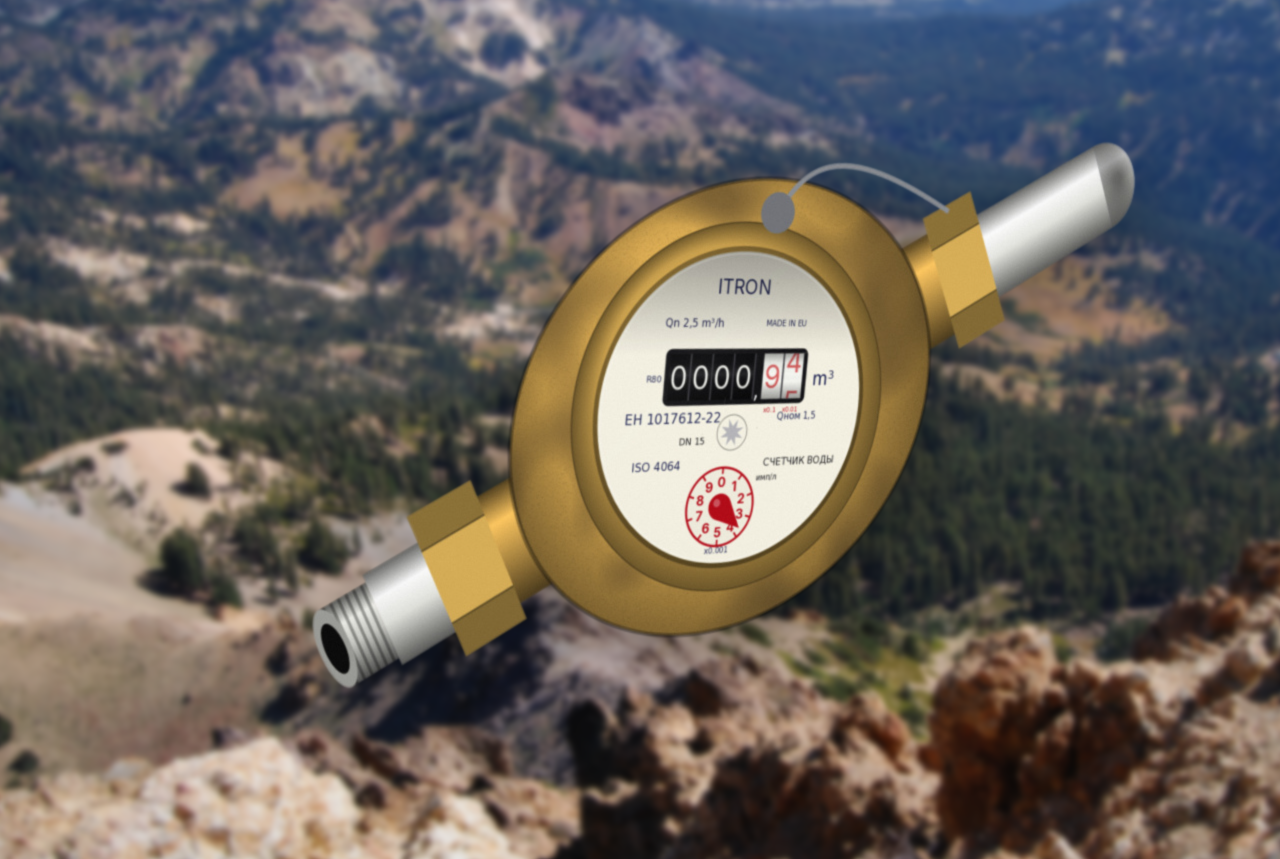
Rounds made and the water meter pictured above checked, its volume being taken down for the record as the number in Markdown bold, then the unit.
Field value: **0.943** m³
